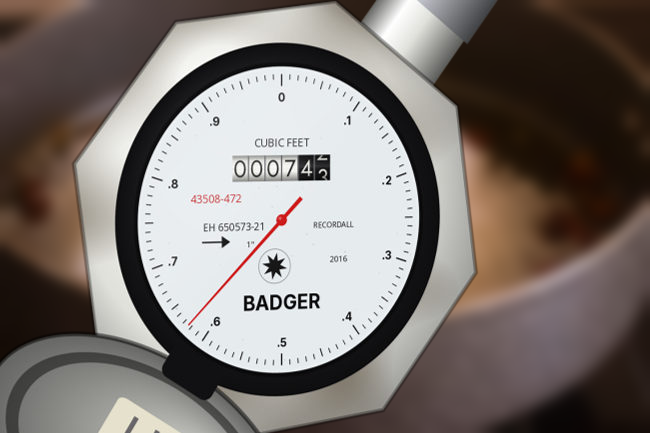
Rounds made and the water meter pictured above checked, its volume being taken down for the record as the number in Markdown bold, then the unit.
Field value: **742.62** ft³
